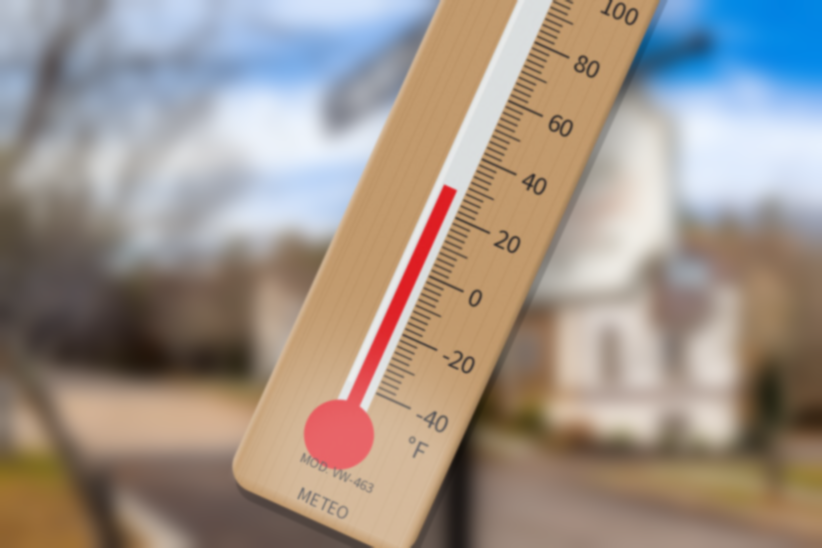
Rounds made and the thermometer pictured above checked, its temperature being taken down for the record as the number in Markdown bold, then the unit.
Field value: **28** °F
